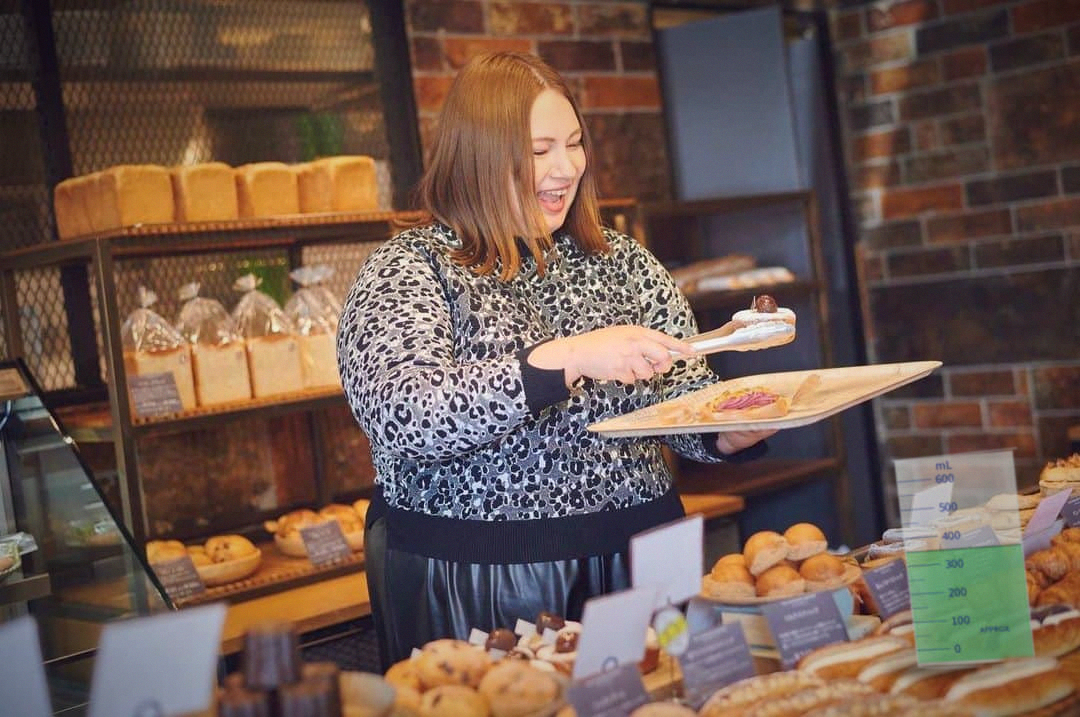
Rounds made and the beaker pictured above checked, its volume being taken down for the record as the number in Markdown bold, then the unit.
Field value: **350** mL
